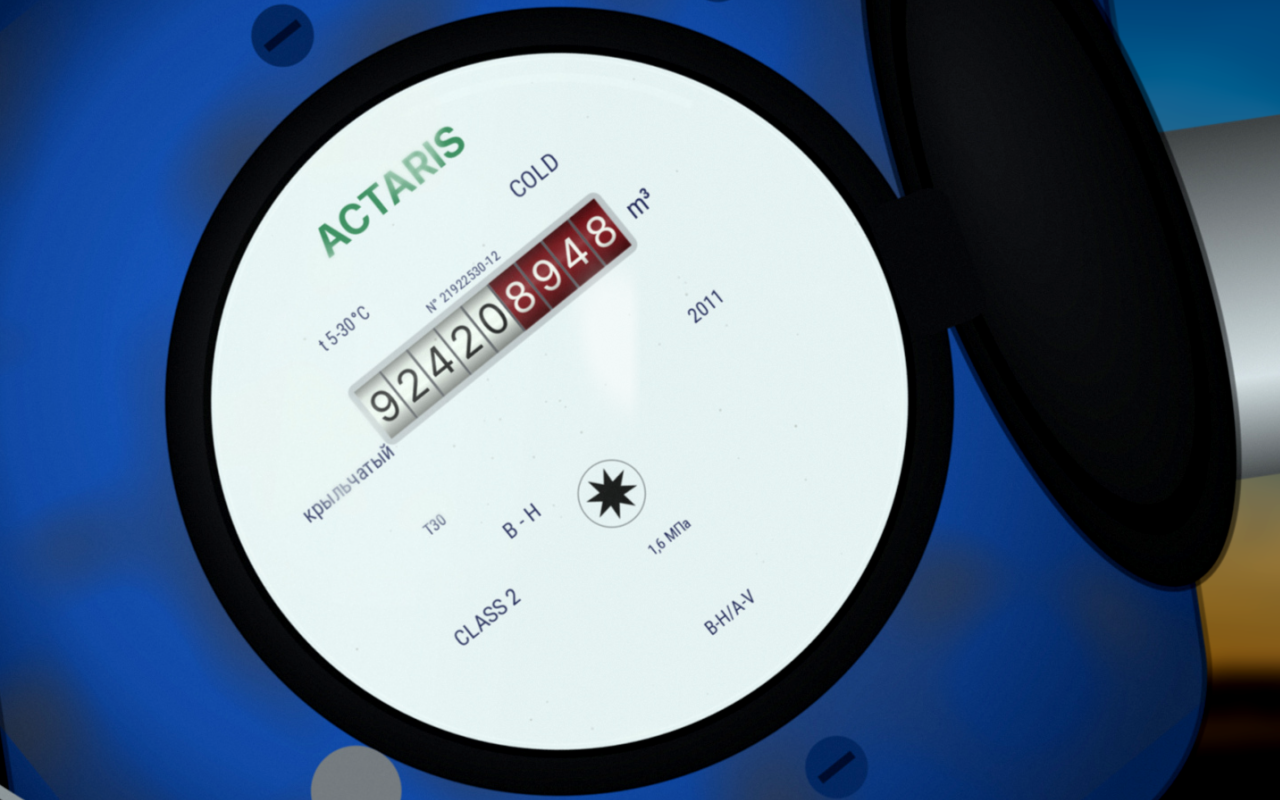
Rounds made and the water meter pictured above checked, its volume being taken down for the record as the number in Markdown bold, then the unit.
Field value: **92420.8948** m³
